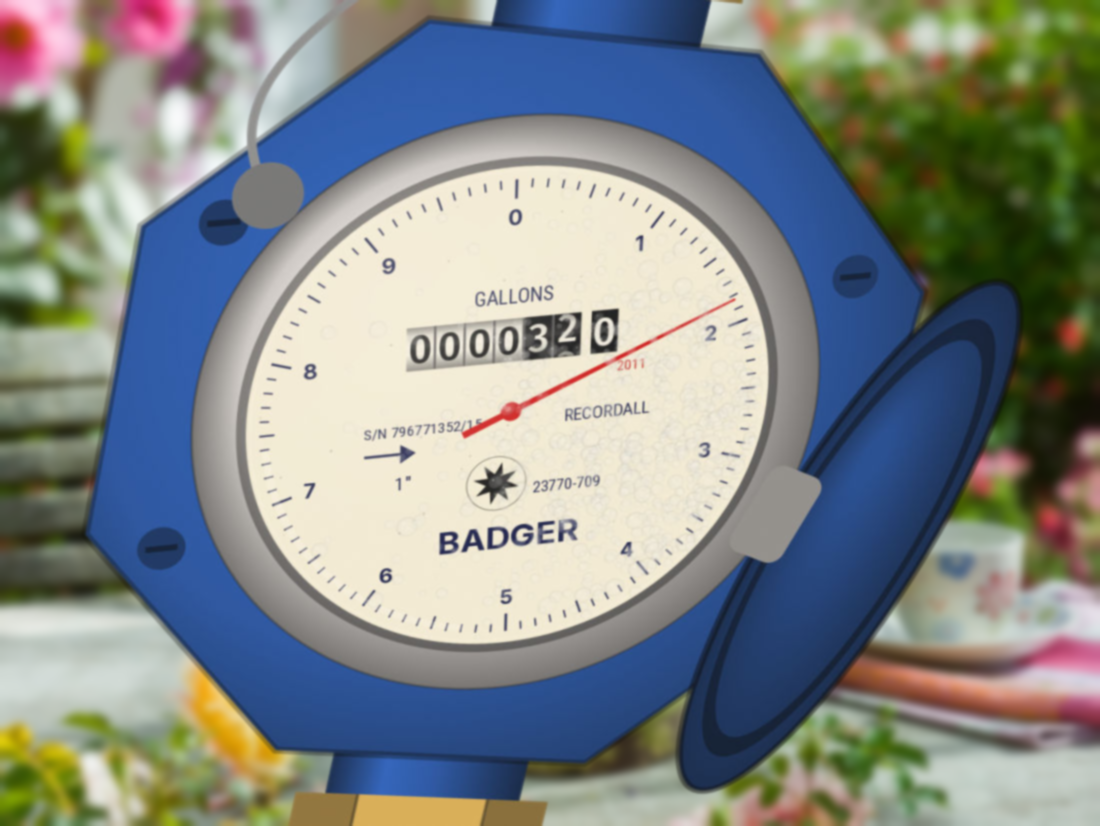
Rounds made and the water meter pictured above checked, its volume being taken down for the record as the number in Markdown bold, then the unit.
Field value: **321.8** gal
